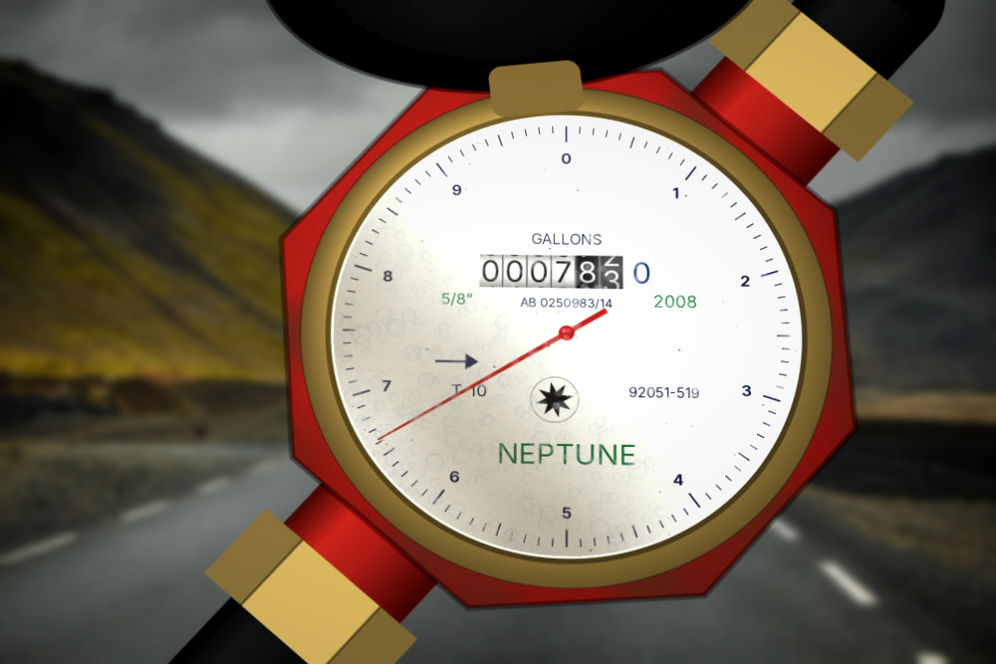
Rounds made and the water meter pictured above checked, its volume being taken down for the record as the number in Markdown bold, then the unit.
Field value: **7826.6** gal
